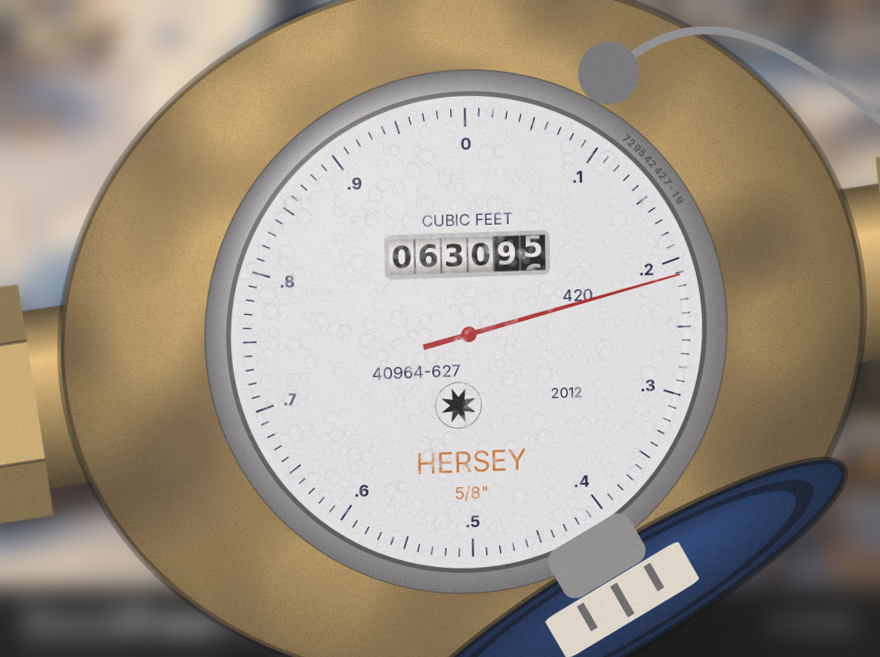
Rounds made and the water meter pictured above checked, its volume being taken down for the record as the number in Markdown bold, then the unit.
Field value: **63095.21** ft³
